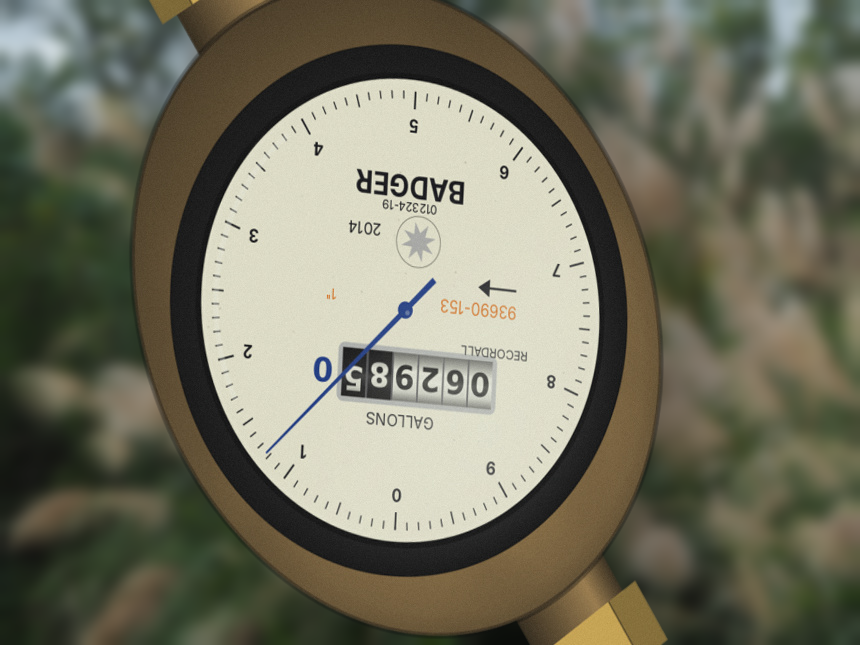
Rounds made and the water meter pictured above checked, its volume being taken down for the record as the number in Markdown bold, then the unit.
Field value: **629851.2** gal
